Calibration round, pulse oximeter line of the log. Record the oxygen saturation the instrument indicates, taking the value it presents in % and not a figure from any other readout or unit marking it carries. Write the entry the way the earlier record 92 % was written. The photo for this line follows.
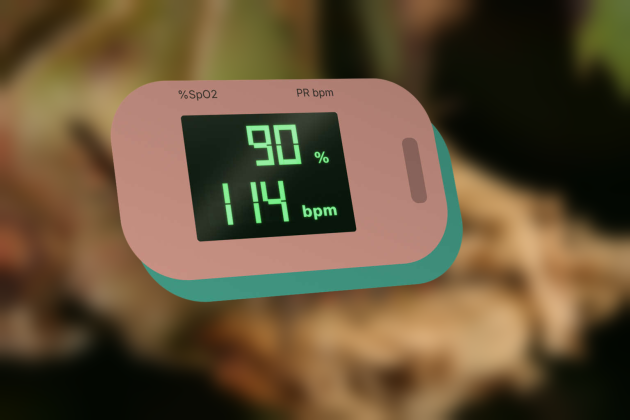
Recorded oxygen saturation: 90 %
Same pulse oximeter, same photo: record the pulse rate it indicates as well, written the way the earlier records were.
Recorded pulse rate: 114 bpm
